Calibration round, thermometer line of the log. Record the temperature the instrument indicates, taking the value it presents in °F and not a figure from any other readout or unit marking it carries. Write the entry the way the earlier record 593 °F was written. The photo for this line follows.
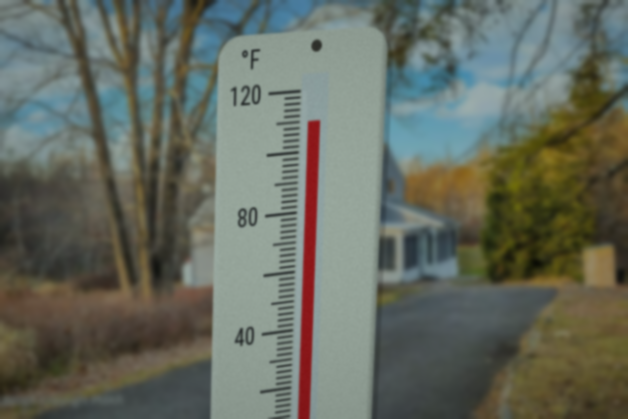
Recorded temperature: 110 °F
